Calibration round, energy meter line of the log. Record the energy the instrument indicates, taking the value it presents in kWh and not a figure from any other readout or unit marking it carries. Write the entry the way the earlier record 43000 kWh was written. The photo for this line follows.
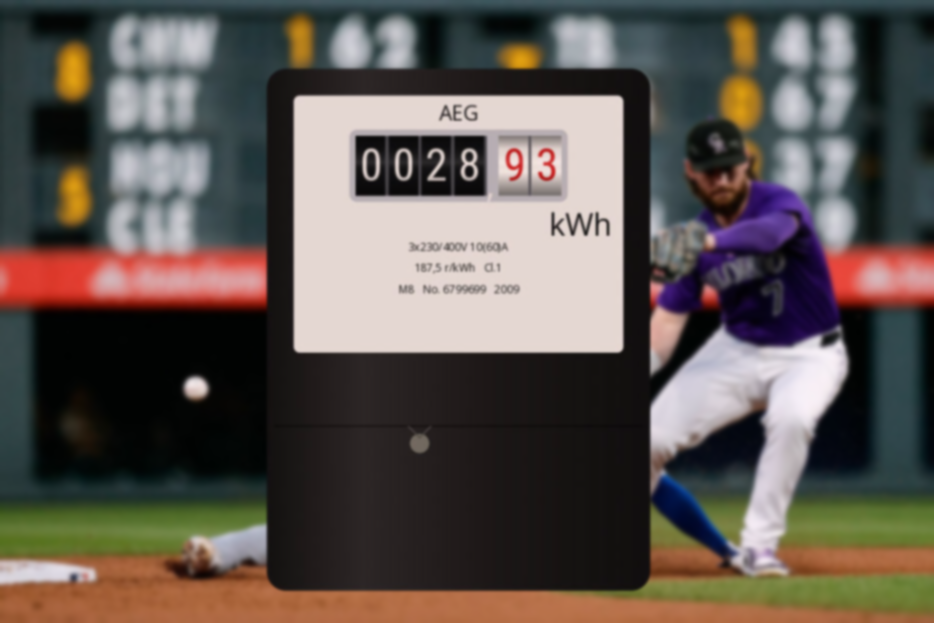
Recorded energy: 28.93 kWh
